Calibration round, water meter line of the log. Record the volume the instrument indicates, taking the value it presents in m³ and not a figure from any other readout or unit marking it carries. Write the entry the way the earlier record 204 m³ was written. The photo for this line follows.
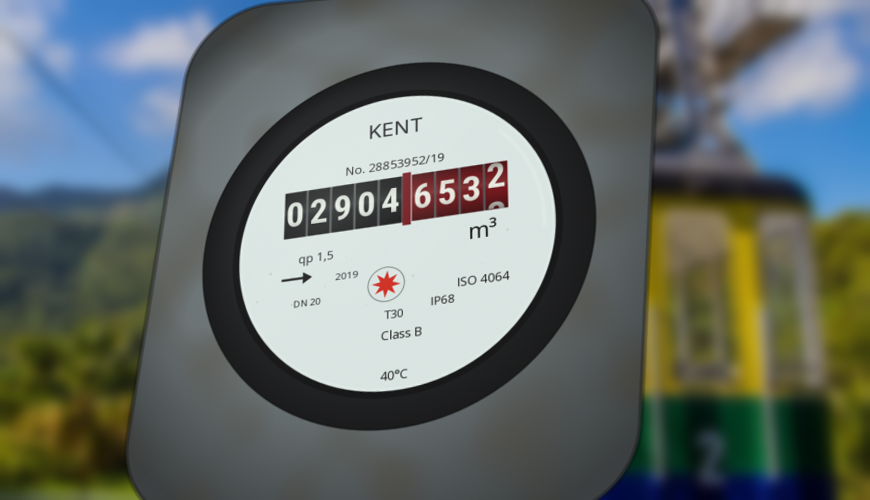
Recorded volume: 2904.6532 m³
